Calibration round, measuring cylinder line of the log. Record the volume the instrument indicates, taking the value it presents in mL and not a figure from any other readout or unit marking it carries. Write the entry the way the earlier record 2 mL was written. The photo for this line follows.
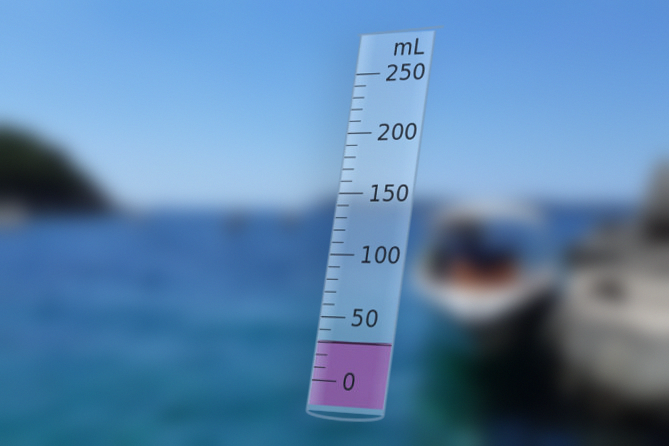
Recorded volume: 30 mL
